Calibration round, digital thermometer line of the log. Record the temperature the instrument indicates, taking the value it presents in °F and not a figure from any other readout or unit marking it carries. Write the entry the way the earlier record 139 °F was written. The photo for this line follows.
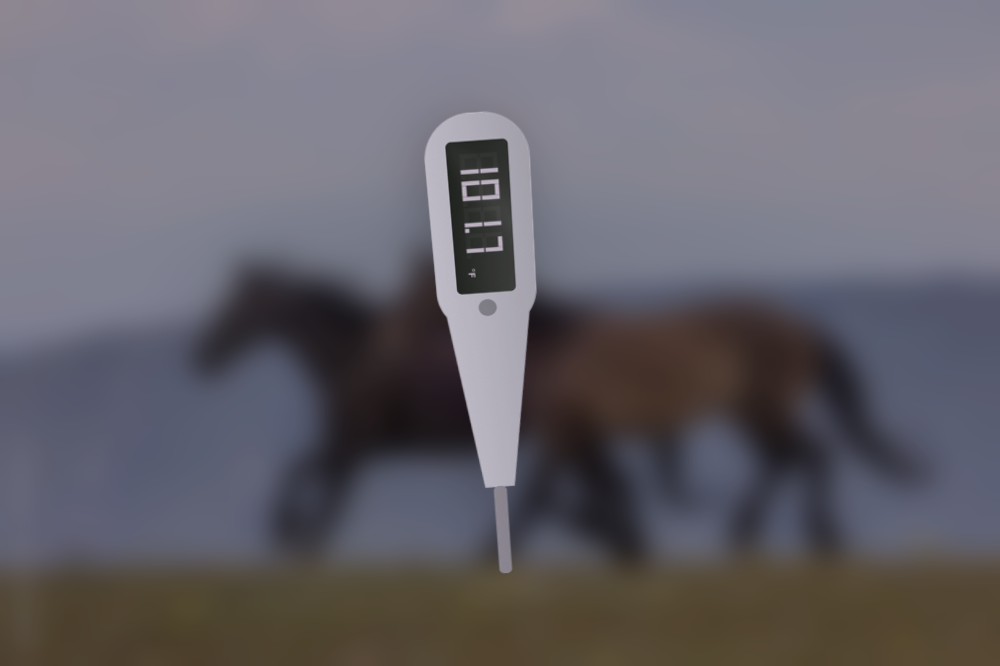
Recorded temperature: 101.7 °F
